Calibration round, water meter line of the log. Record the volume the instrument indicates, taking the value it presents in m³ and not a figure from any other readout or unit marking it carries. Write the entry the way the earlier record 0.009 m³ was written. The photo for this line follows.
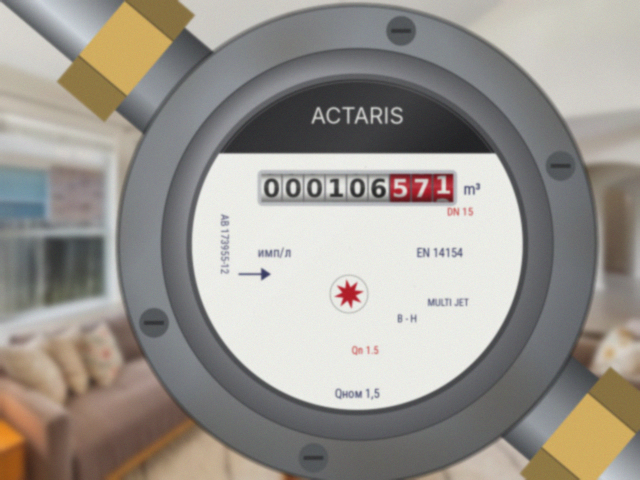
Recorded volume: 106.571 m³
